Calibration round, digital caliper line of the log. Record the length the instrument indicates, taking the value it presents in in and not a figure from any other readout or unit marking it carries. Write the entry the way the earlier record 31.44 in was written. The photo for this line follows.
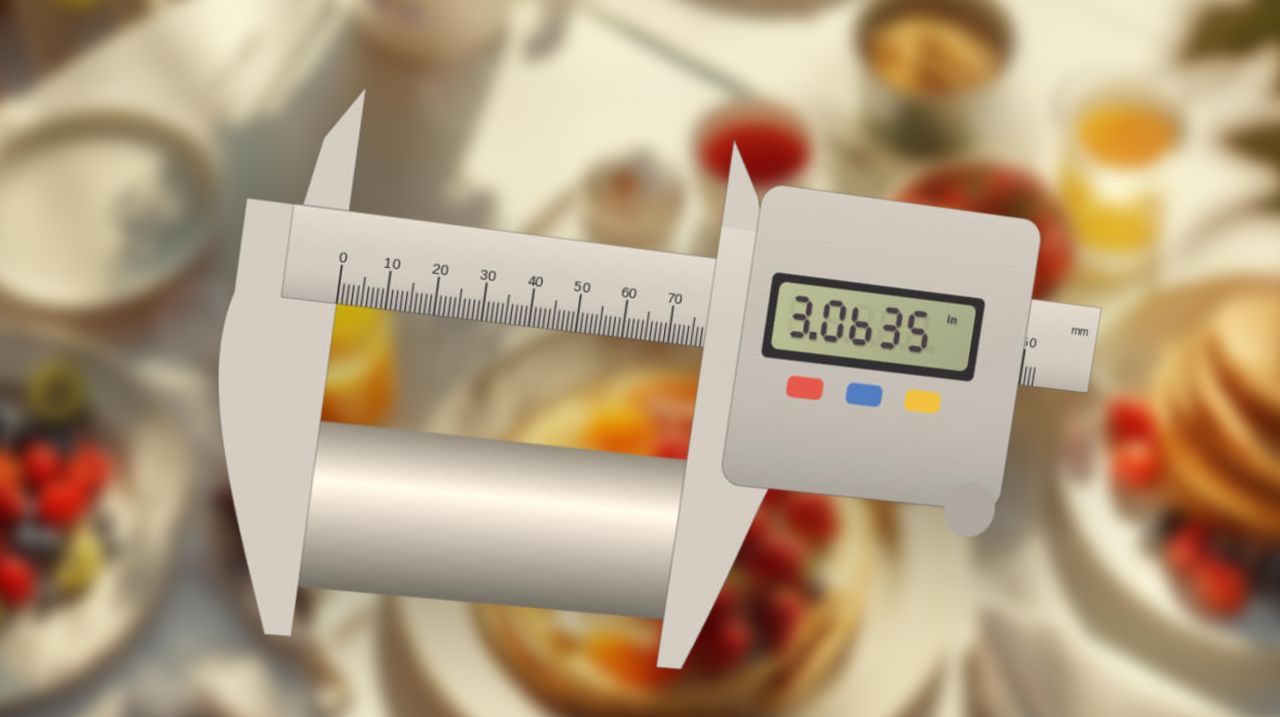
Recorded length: 3.0635 in
